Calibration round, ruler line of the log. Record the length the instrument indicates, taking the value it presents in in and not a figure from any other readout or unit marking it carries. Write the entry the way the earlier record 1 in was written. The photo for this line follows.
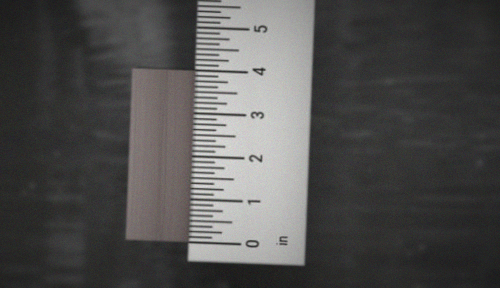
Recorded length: 4 in
